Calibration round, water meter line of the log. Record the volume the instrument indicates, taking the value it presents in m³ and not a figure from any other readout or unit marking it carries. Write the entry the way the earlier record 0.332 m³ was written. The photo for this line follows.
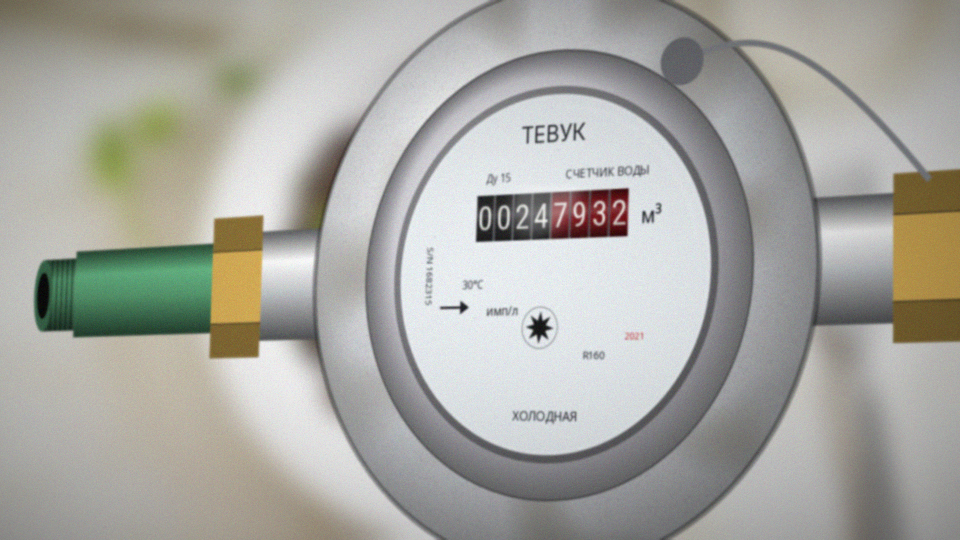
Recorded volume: 24.7932 m³
